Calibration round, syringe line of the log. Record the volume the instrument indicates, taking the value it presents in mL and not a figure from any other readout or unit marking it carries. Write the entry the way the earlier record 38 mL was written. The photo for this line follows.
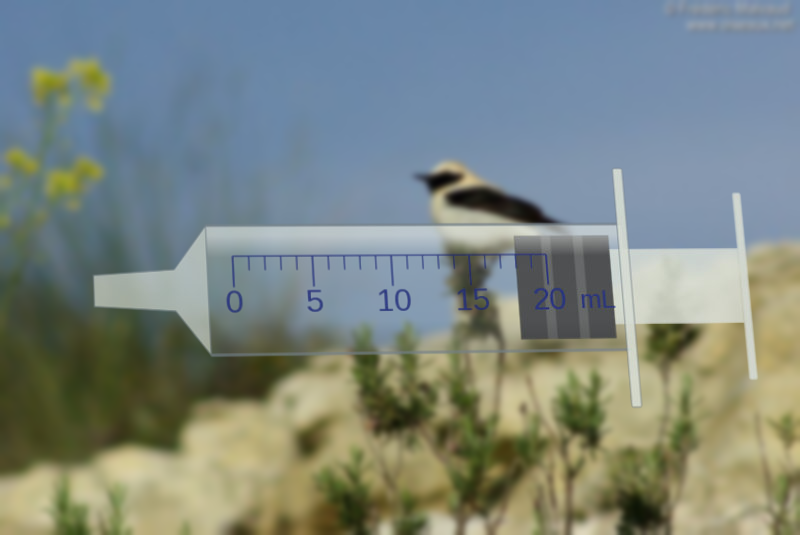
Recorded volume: 18 mL
